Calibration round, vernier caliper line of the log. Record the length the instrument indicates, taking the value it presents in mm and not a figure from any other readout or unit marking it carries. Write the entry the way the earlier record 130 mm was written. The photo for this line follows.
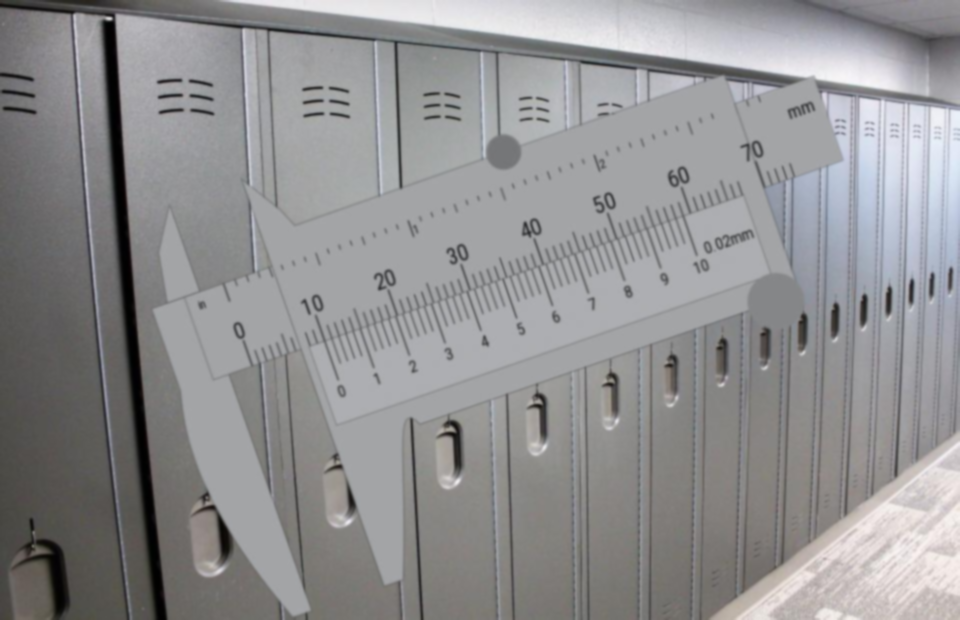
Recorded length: 10.0 mm
